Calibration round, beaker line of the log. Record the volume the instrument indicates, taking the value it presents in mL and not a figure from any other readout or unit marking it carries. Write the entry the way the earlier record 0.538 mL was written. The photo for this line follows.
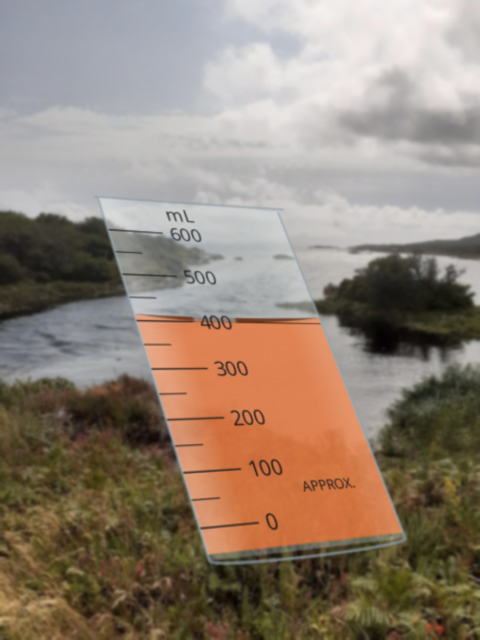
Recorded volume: 400 mL
